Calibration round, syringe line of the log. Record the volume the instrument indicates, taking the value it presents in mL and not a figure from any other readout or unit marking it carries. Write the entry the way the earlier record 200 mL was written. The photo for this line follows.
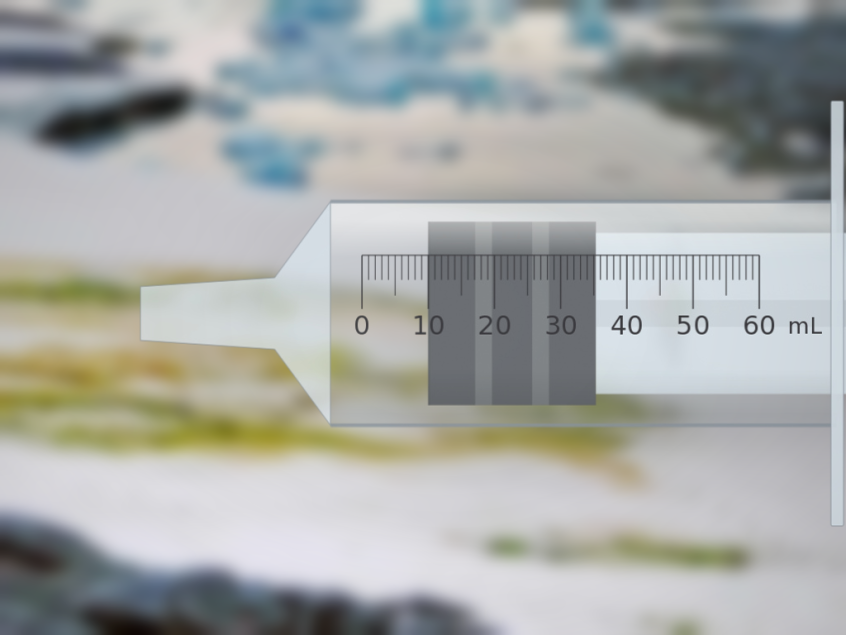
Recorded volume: 10 mL
